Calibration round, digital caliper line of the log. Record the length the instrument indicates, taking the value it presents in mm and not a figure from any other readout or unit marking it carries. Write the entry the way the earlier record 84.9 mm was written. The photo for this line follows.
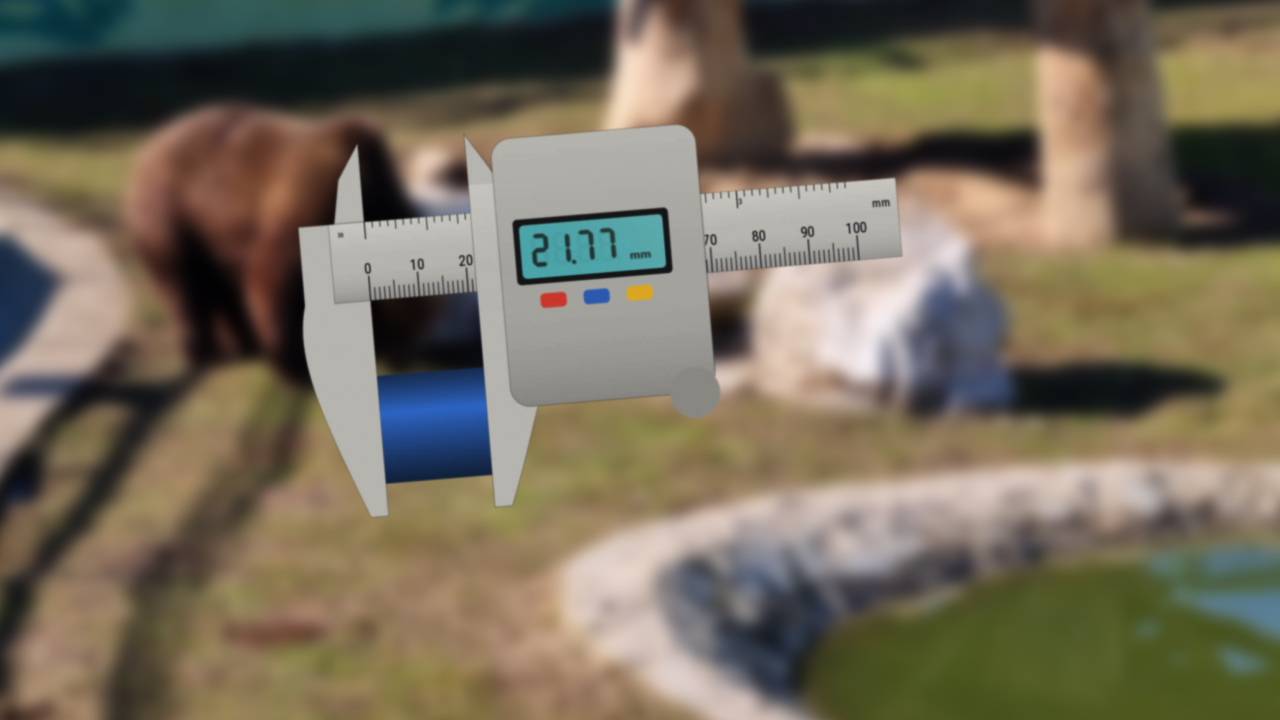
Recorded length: 21.77 mm
